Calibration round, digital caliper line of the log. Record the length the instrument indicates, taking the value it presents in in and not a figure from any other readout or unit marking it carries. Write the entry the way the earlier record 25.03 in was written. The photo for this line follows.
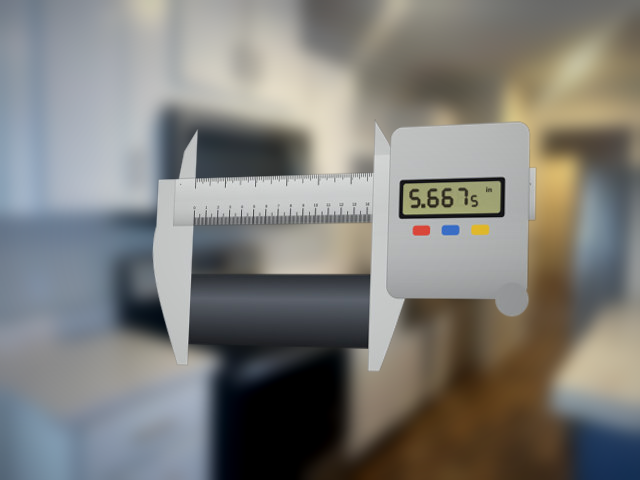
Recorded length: 5.6675 in
